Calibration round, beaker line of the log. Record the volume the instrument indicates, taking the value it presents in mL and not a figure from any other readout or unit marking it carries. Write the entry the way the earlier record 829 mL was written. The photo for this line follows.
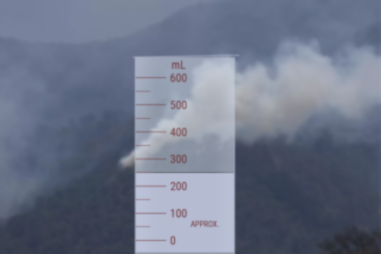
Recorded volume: 250 mL
